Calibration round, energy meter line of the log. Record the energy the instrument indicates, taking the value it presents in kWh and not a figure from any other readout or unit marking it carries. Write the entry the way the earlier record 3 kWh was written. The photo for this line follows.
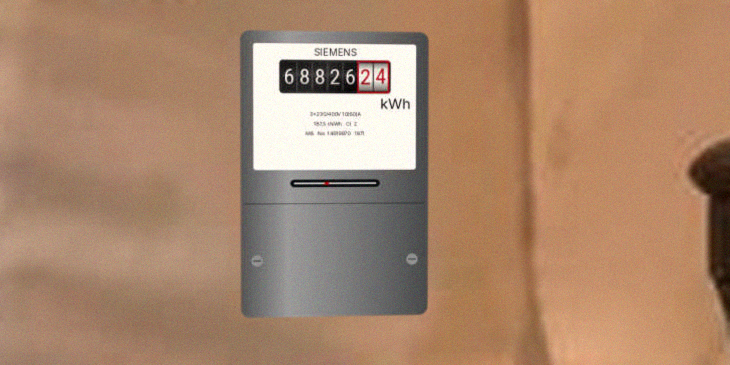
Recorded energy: 68826.24 kWh
